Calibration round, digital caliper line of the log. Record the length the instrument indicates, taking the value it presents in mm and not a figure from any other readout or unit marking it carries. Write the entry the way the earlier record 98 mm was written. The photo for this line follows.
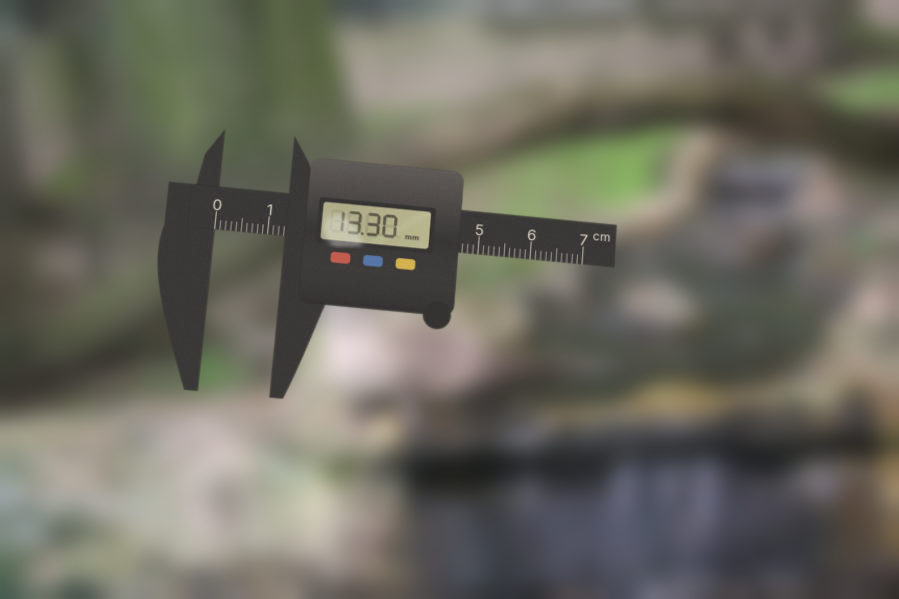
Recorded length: 13.30 mm
